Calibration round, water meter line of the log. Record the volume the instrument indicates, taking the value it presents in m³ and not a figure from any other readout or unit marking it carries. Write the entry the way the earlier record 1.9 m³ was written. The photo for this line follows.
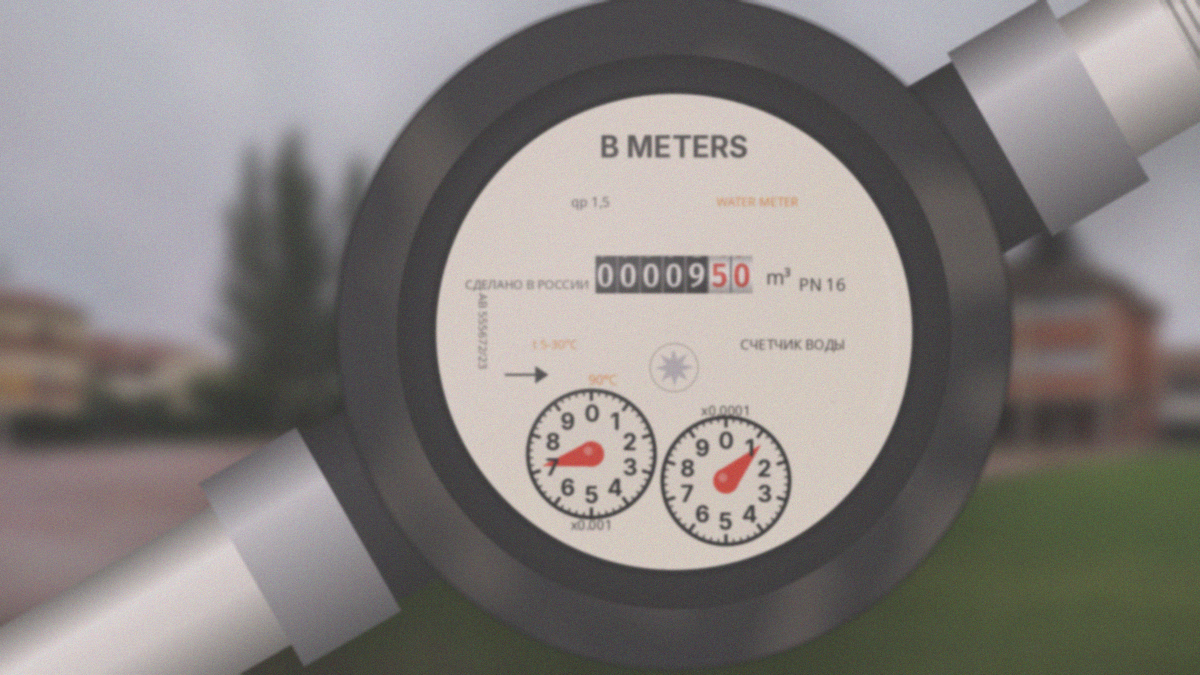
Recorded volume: 9.5071 m³
